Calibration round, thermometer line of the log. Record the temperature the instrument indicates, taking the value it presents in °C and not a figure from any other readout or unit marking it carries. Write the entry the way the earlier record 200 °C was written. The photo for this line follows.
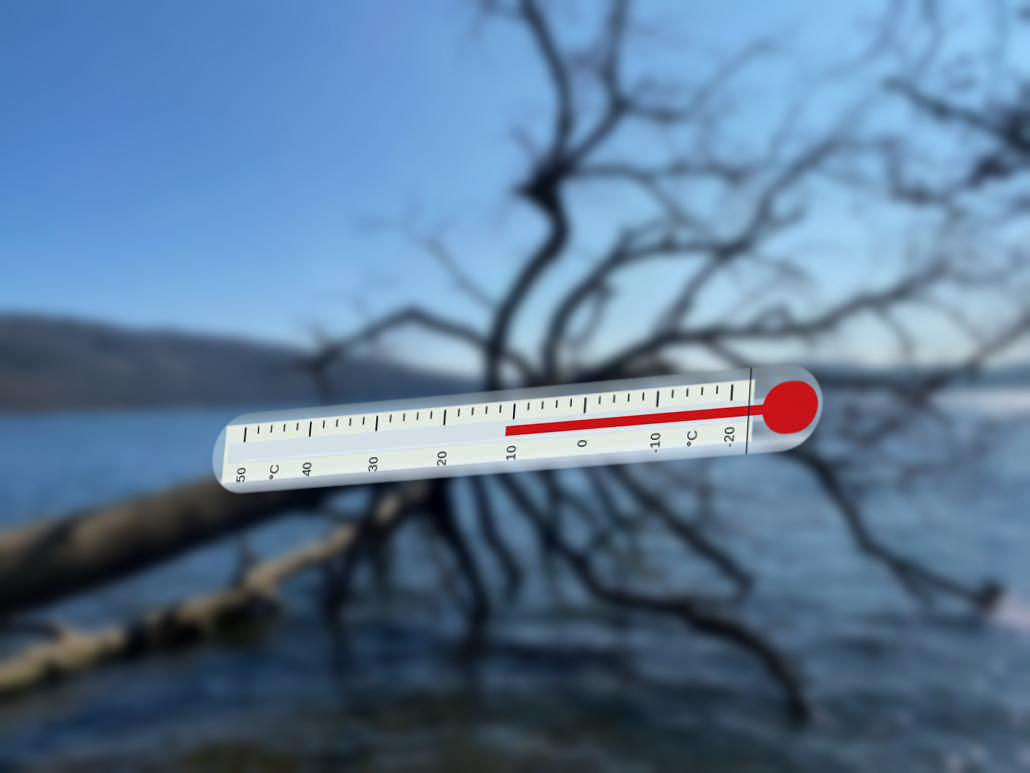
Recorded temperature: 11 °C
